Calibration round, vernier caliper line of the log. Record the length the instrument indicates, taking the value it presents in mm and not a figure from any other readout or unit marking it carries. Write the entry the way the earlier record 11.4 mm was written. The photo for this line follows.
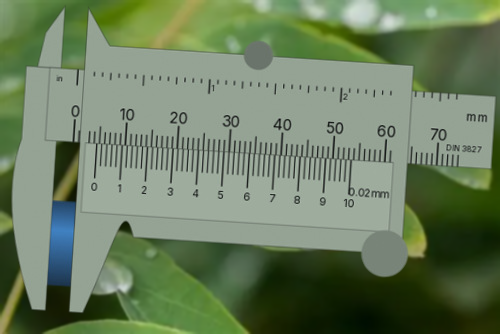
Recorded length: 4.5 mm
